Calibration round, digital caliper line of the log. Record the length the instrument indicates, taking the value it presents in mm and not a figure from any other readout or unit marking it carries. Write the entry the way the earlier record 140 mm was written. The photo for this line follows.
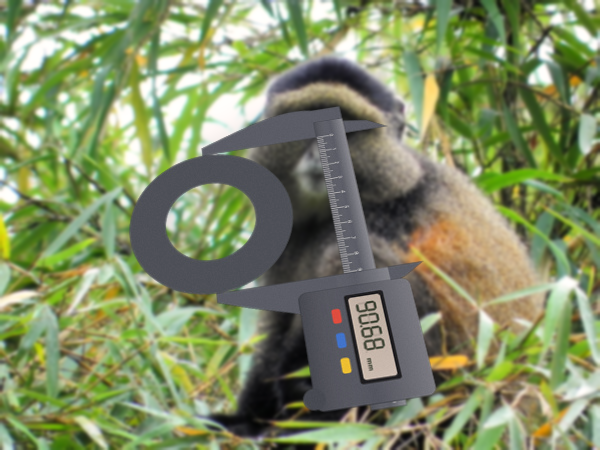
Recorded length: 90.68 mm
